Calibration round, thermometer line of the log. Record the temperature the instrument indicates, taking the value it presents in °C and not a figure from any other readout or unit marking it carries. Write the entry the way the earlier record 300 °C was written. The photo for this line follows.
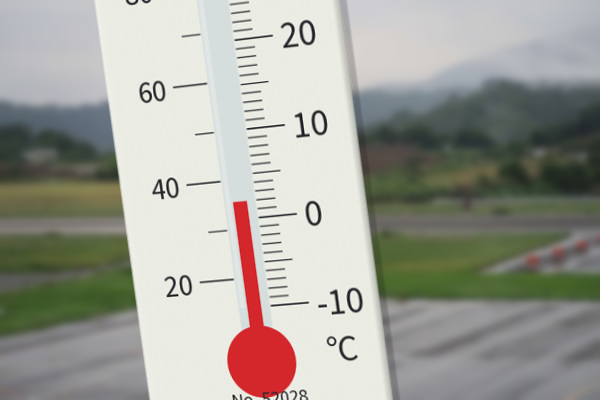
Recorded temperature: 2 °C
